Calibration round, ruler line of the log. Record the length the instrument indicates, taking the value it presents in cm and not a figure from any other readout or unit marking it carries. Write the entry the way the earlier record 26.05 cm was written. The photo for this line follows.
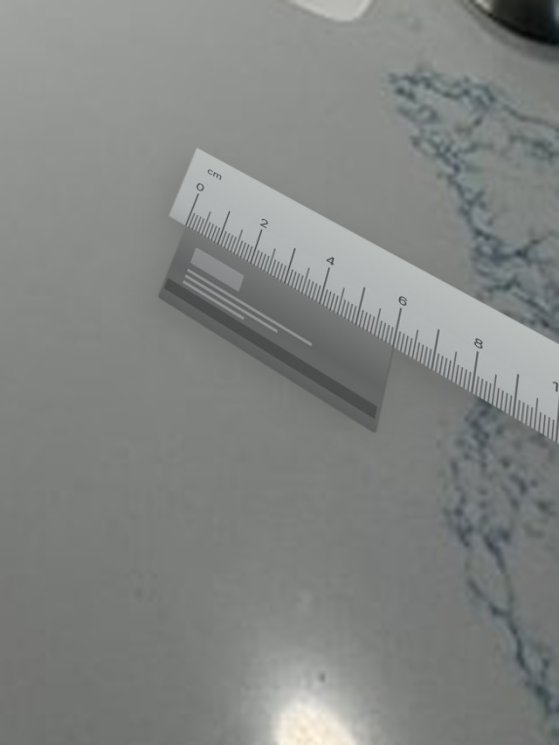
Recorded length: 6 cm
